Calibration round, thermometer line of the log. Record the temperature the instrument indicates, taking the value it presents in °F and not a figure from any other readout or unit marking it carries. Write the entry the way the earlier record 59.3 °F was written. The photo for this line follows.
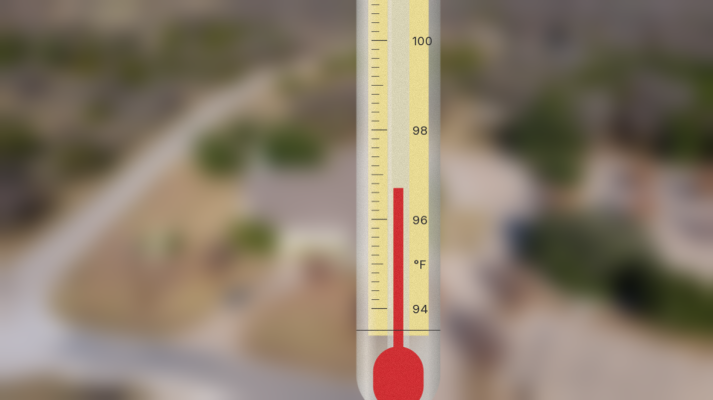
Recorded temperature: 96.7 °F
